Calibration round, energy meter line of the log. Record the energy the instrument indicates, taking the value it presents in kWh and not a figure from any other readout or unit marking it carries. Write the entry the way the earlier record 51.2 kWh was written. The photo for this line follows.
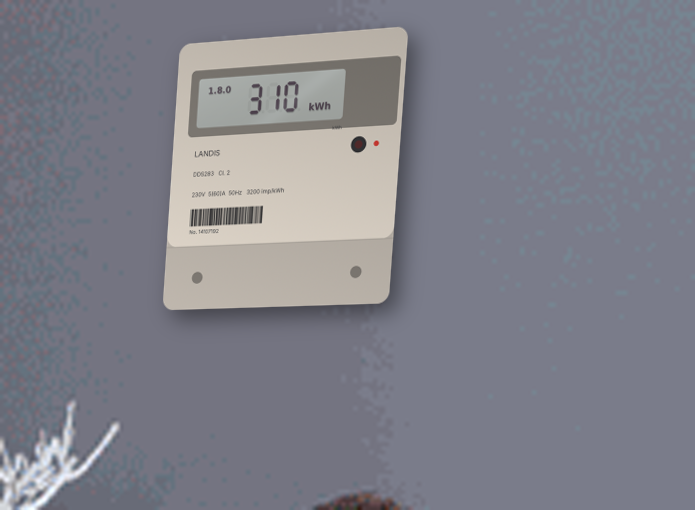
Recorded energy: 310 kWh
